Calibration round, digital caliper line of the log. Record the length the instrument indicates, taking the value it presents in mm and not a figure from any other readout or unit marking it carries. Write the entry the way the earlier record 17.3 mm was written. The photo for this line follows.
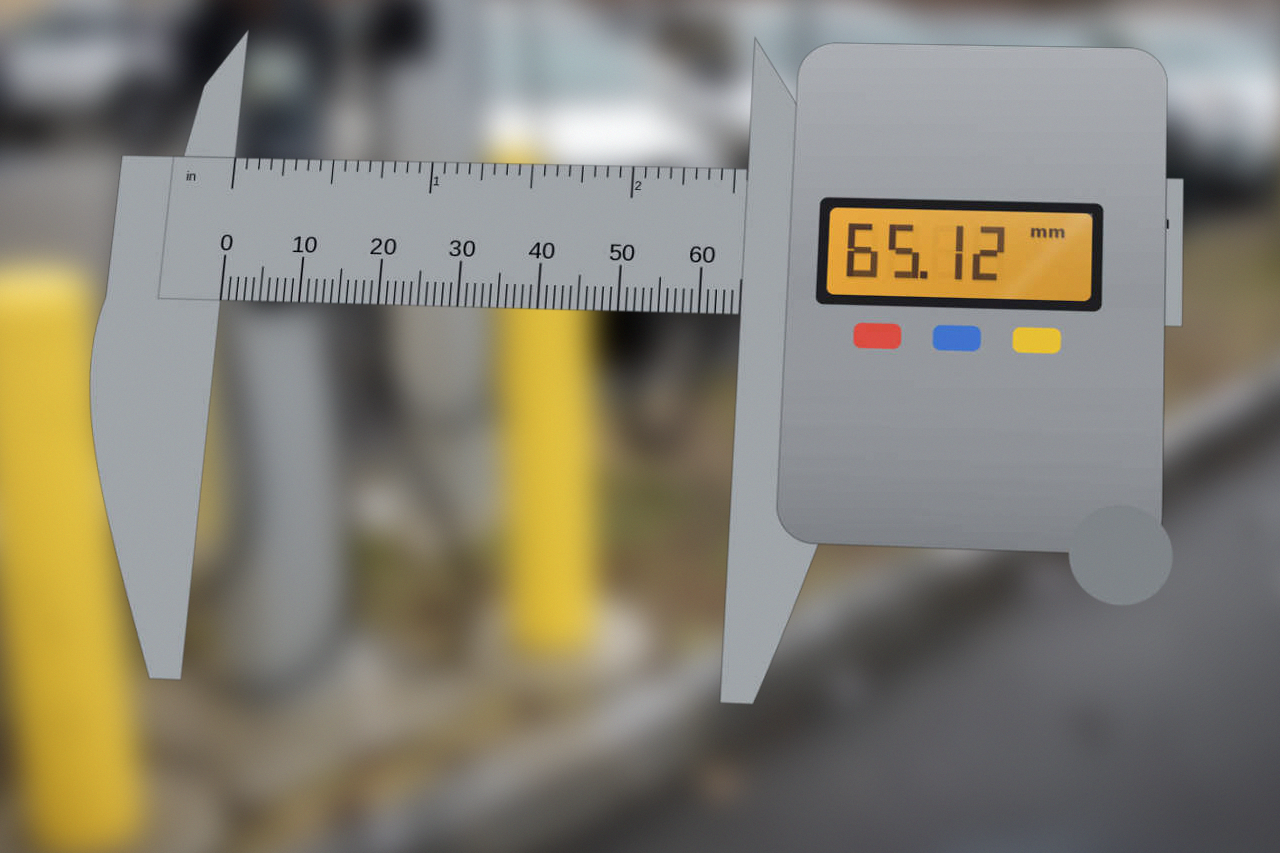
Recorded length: 65.12 mm
